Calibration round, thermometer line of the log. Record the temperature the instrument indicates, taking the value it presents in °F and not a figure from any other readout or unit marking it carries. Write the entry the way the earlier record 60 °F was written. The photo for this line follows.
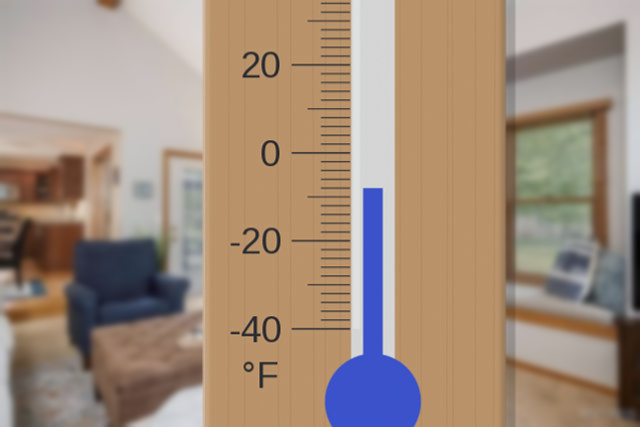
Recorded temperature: -8 °F
